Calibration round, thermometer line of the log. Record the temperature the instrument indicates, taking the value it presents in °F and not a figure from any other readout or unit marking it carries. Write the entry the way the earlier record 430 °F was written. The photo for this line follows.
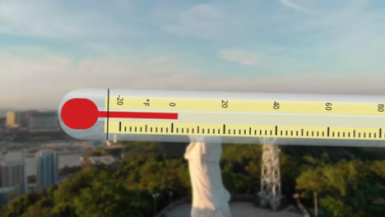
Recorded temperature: 2 °F
